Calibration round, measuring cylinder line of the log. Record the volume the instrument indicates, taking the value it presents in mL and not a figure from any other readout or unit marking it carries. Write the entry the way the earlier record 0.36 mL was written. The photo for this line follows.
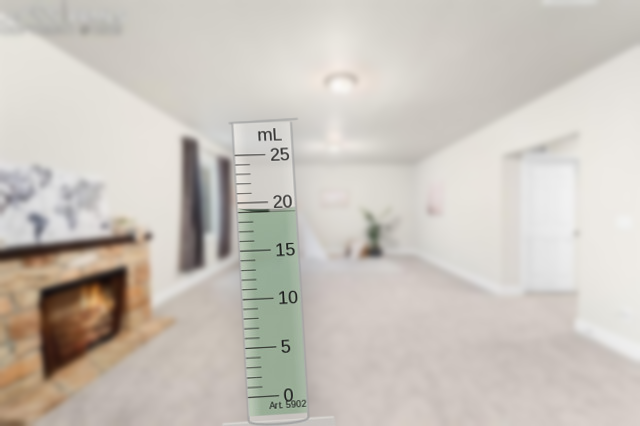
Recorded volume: 19 mL
